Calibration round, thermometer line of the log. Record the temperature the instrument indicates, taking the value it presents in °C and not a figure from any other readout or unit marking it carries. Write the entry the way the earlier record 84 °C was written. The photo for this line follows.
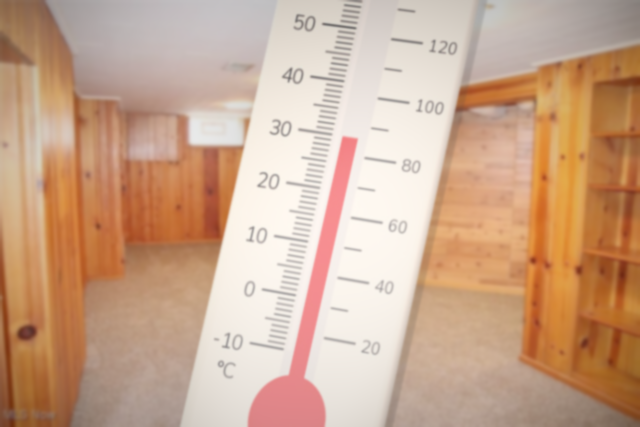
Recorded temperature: 30 °C
